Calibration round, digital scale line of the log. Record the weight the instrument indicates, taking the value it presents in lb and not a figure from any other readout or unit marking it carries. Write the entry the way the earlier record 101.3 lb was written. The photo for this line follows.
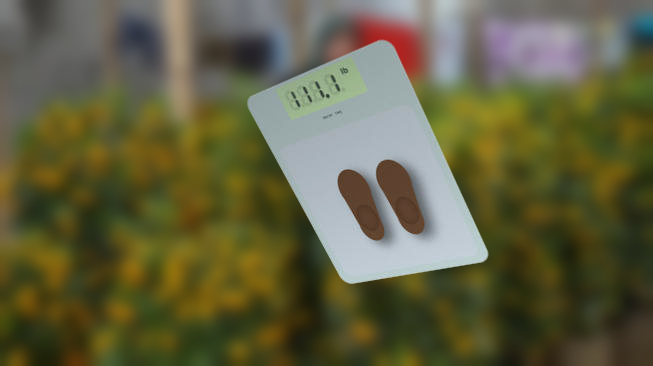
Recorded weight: 111.1 lb
